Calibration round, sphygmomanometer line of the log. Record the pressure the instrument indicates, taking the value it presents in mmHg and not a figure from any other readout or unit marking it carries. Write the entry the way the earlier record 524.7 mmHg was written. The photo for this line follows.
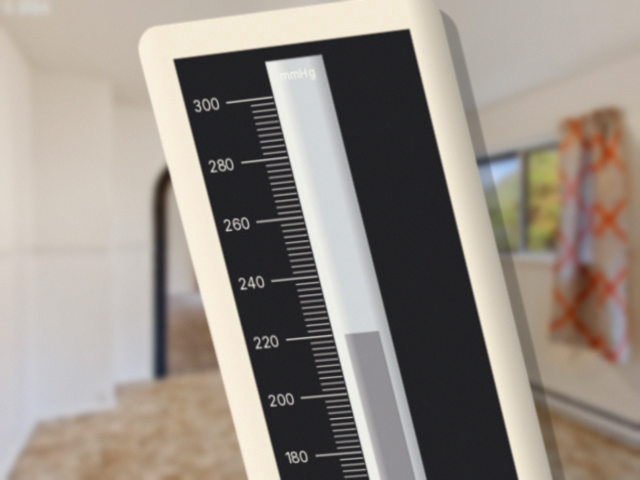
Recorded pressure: 220 mmHg
